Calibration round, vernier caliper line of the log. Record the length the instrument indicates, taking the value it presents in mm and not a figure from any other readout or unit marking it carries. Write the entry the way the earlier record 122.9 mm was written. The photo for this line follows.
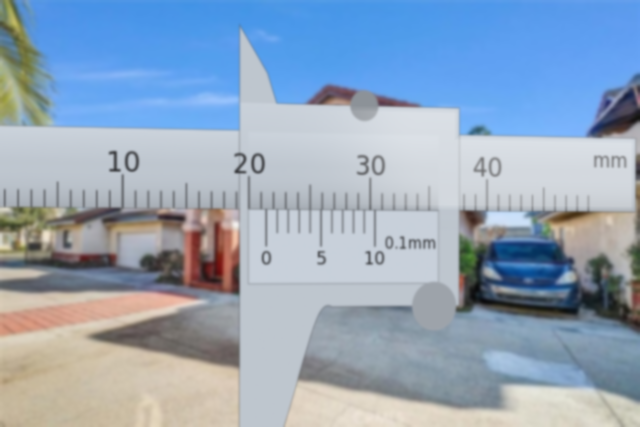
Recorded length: 21.4 mm
